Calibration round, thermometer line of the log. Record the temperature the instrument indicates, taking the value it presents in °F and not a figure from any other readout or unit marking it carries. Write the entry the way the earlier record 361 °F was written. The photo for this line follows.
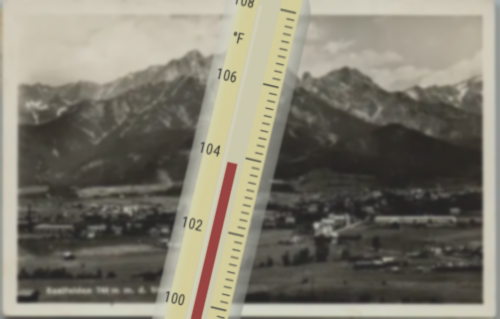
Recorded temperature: 103.8 °F
